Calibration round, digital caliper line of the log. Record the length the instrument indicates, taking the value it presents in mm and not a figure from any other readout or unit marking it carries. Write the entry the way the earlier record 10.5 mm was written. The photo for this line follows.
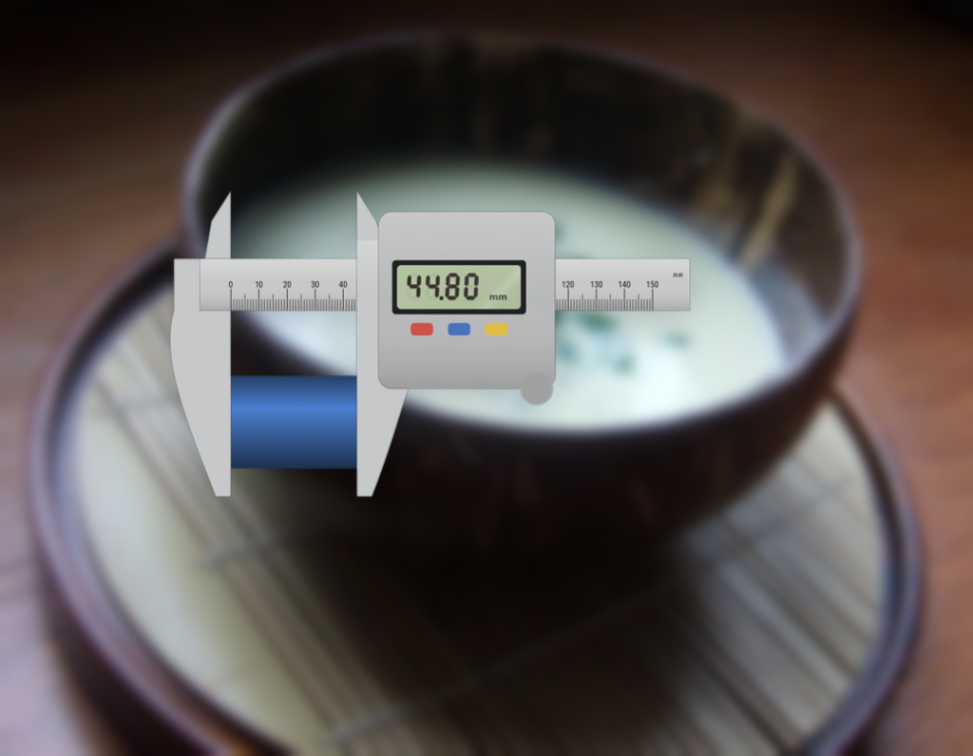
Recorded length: 44.80 mm
